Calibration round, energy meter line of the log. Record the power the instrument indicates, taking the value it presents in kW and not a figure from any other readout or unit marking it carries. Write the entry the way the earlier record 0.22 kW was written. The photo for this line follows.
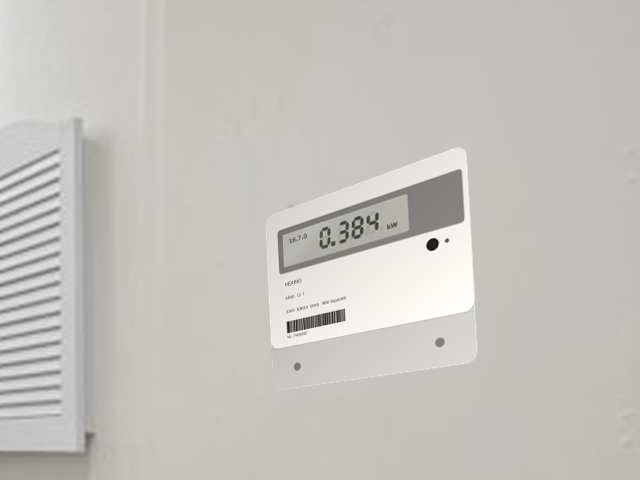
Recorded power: 0.384 kW
